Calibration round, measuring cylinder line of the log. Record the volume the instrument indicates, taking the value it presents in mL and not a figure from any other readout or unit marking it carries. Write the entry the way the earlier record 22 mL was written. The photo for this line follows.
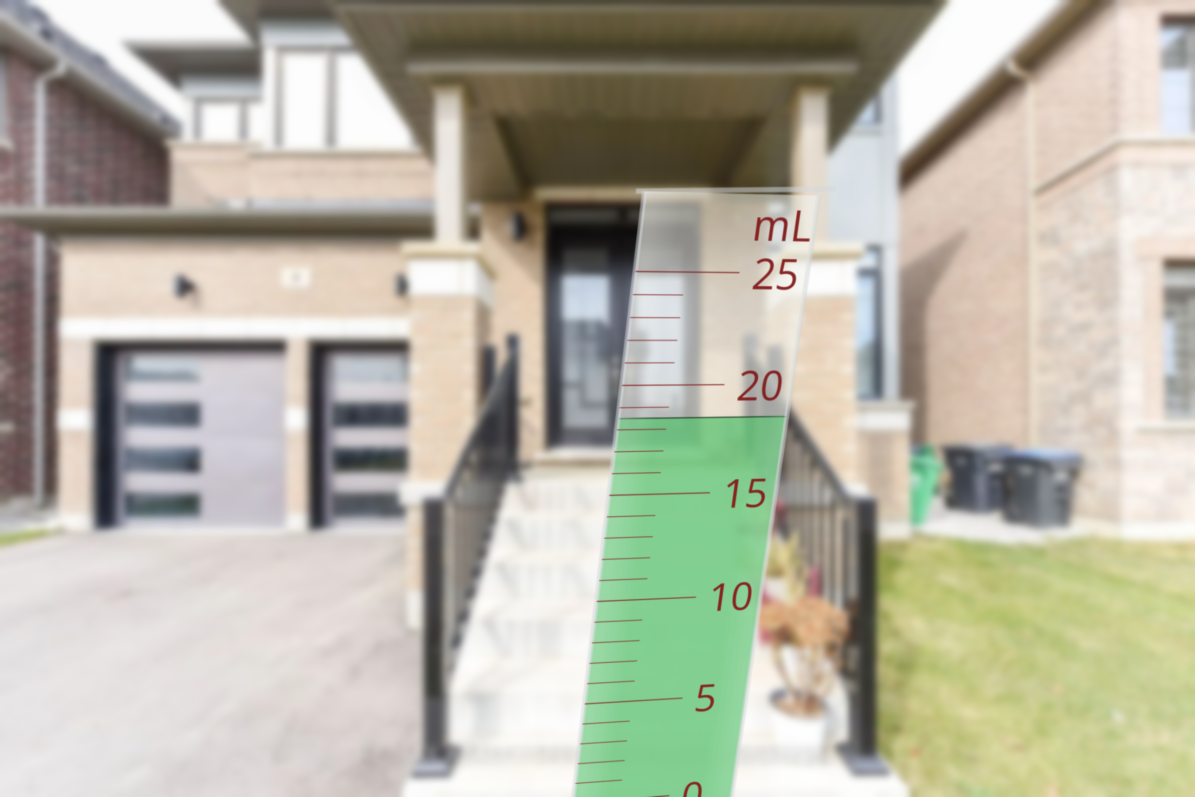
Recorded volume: 18.5 mL
